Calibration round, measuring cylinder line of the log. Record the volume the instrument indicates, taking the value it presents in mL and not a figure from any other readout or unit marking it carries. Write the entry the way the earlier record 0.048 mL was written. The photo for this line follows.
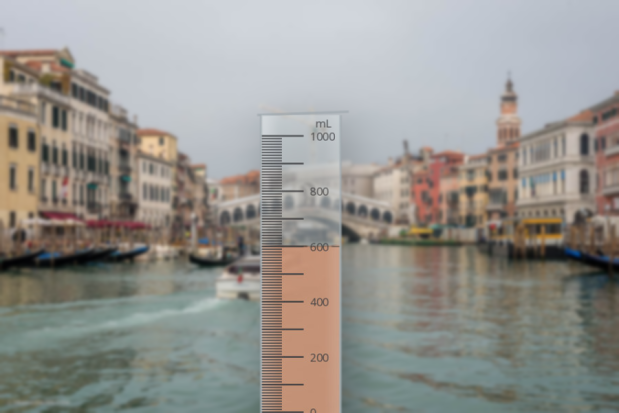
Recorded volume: 600 mL
